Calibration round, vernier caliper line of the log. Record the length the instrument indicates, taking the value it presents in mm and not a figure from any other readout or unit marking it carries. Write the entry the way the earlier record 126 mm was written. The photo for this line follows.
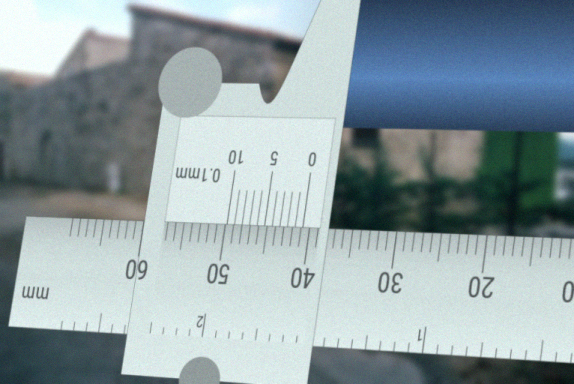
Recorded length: 40.8 mm
